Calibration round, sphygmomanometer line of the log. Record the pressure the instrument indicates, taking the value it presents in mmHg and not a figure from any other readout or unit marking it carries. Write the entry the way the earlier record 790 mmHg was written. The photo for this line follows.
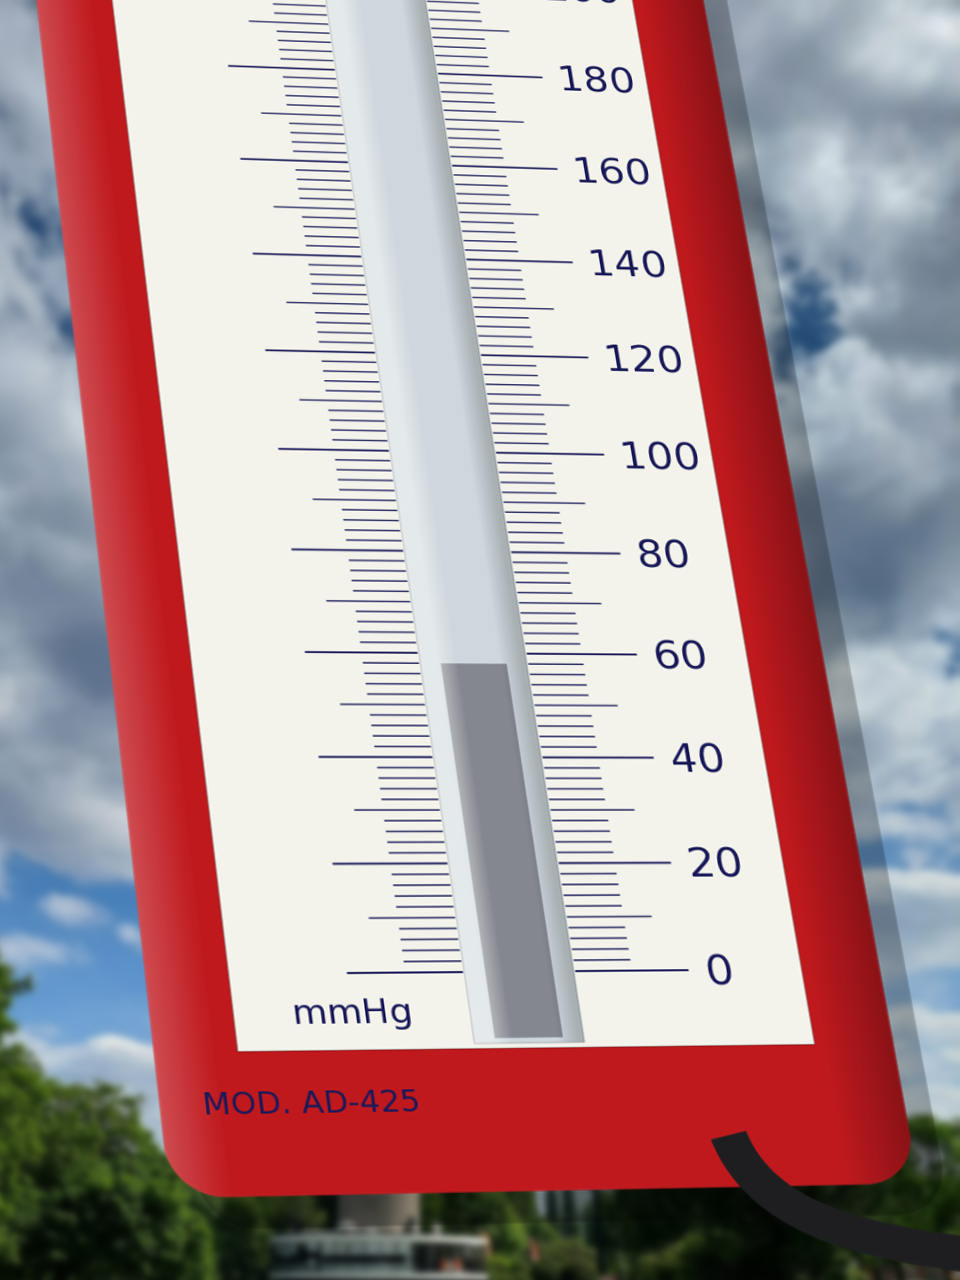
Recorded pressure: 58 mmHg
